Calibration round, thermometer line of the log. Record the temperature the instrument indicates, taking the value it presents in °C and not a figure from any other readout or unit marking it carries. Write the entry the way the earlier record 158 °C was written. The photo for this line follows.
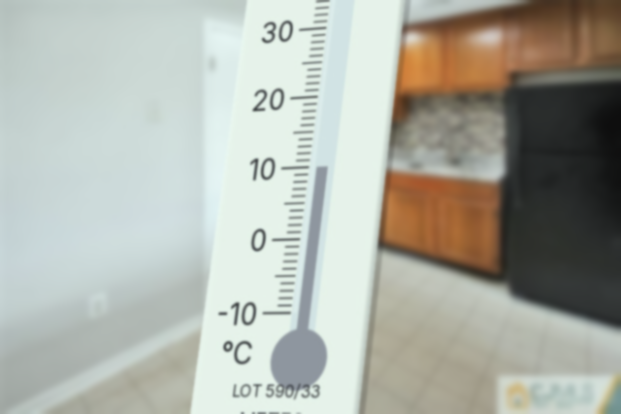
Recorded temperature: 10 °C
